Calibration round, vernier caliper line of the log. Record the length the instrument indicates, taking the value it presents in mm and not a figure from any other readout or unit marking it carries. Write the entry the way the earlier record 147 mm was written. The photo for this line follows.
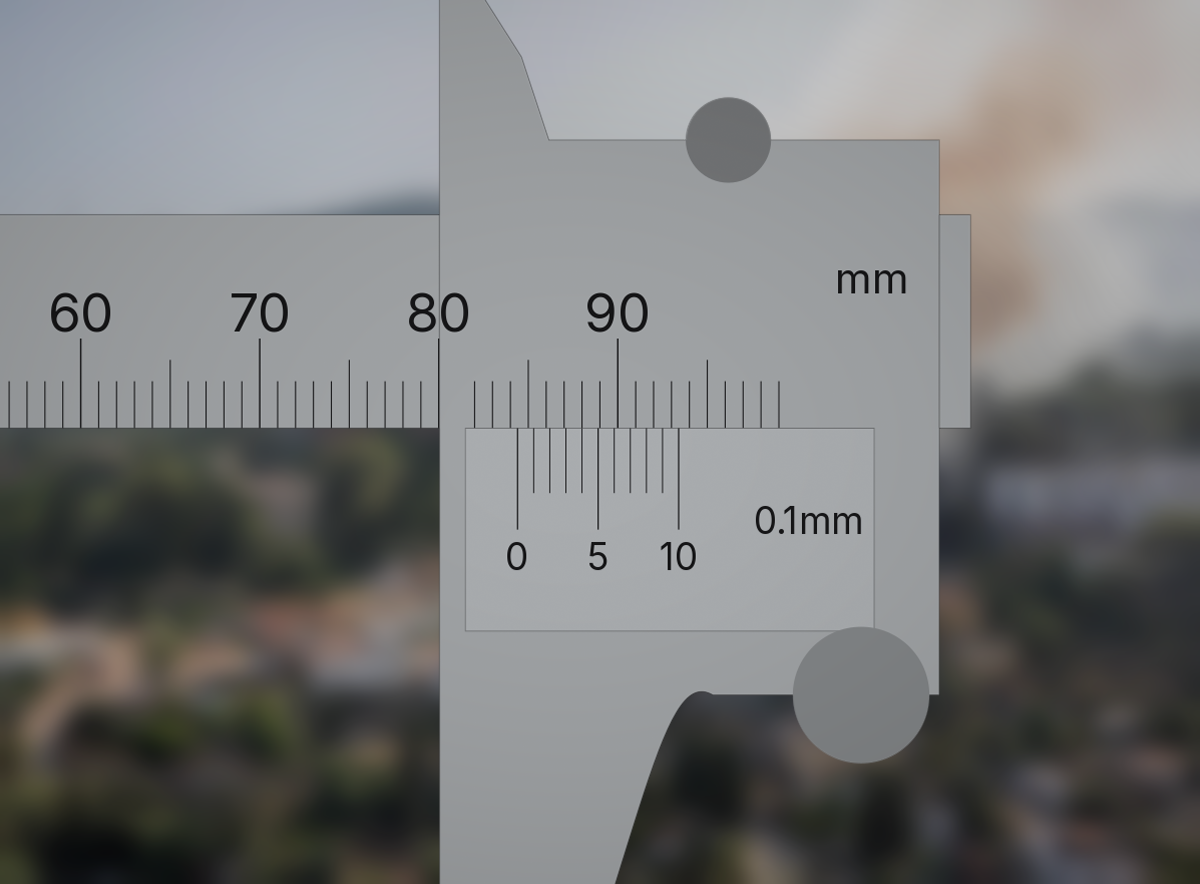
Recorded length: 84.4 mm
